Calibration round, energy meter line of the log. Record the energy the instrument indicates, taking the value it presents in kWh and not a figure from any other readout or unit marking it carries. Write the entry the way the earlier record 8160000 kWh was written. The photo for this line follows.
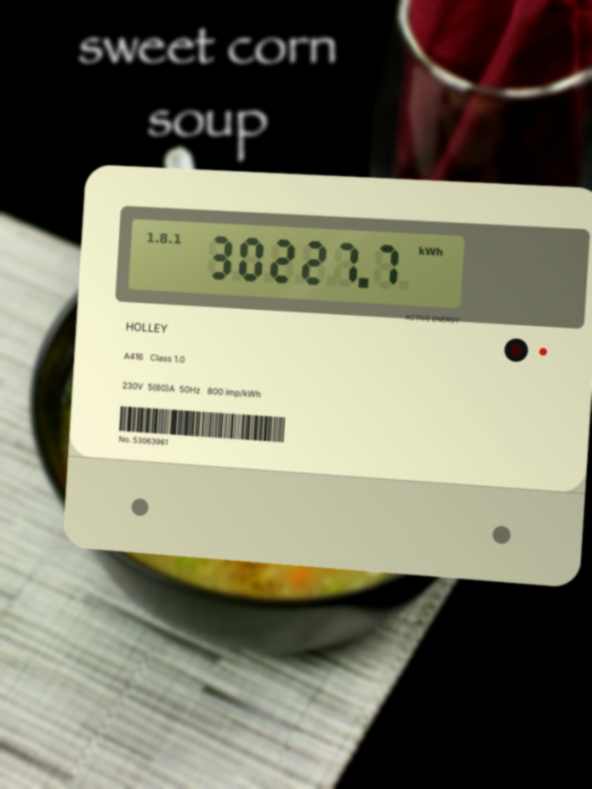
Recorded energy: 30227.7 kWh
